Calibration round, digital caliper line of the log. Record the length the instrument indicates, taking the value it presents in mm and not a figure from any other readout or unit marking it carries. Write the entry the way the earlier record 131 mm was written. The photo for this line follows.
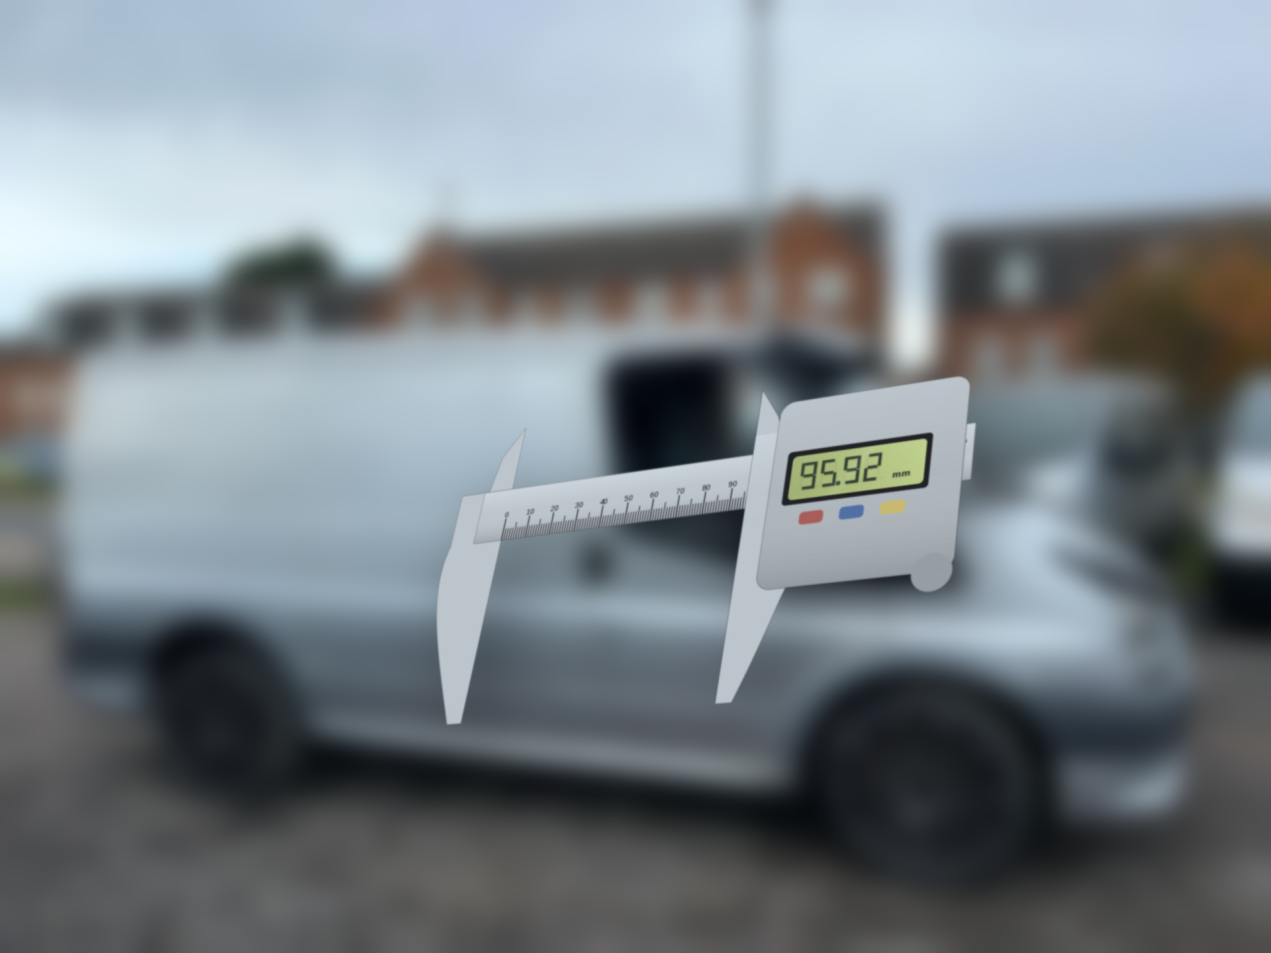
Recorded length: 95.92 mm
